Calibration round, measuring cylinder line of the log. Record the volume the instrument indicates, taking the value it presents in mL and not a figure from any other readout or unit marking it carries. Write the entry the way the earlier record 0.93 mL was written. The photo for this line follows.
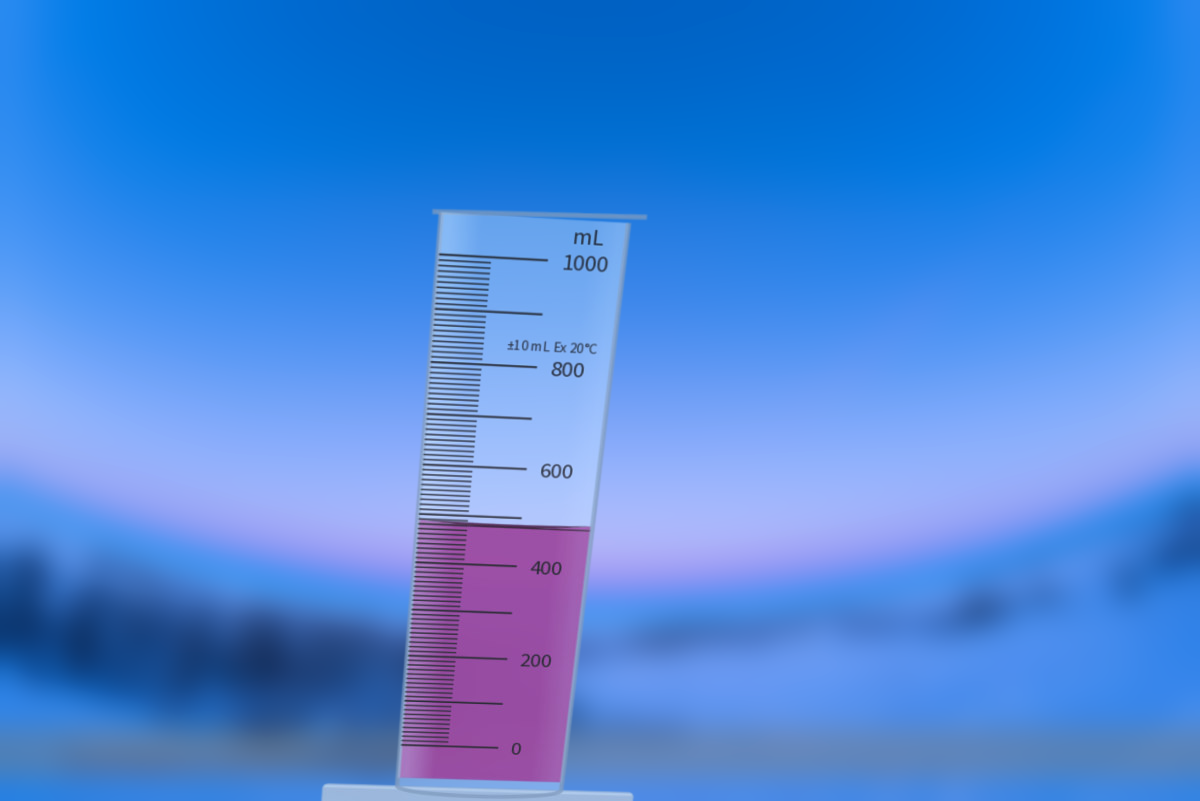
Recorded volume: 480 mL
